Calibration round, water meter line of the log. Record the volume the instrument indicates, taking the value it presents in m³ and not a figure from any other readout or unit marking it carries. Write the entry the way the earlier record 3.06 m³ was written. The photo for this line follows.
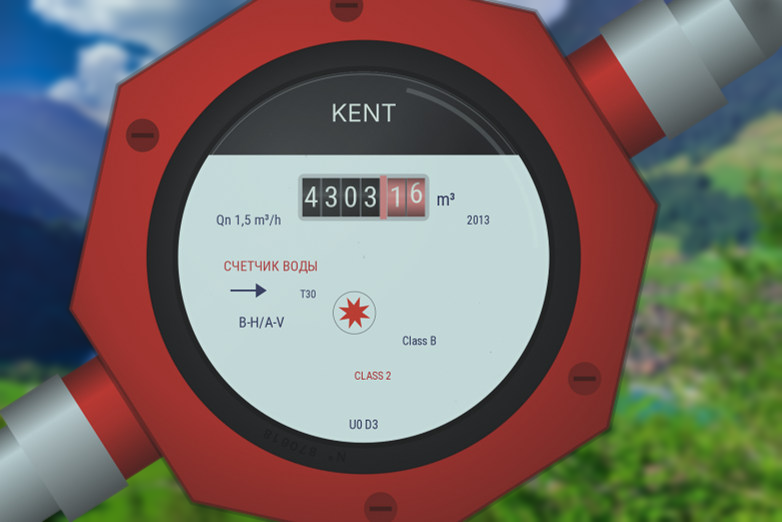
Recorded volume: 4303.16 m³
